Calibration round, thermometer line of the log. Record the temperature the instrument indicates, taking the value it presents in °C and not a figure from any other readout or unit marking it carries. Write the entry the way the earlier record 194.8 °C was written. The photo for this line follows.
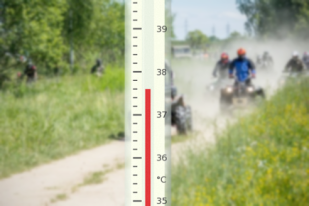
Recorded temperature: 37.6 °C
